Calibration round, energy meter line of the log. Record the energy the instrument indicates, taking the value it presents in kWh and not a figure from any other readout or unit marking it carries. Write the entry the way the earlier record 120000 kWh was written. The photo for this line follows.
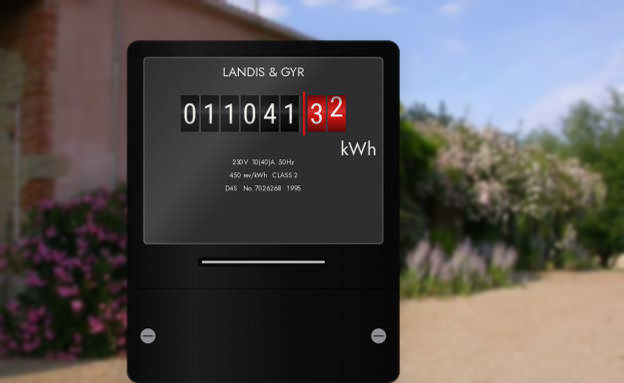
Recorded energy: 11041.32 kWh
